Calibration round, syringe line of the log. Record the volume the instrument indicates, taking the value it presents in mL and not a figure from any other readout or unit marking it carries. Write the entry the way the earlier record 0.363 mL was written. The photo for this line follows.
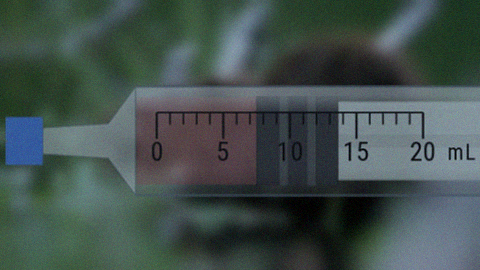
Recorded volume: 7.5 mL
